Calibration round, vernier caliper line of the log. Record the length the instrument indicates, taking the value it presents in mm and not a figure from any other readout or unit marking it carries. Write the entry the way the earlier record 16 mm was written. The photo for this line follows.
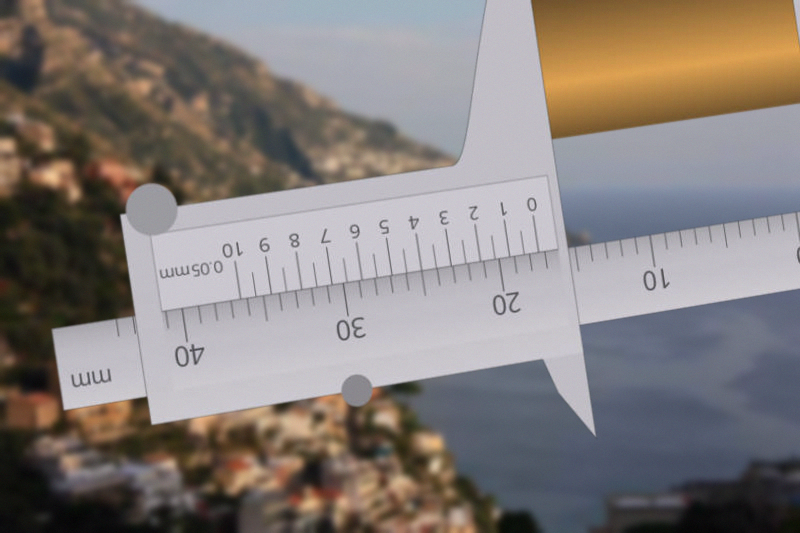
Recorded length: 17.4 mm
